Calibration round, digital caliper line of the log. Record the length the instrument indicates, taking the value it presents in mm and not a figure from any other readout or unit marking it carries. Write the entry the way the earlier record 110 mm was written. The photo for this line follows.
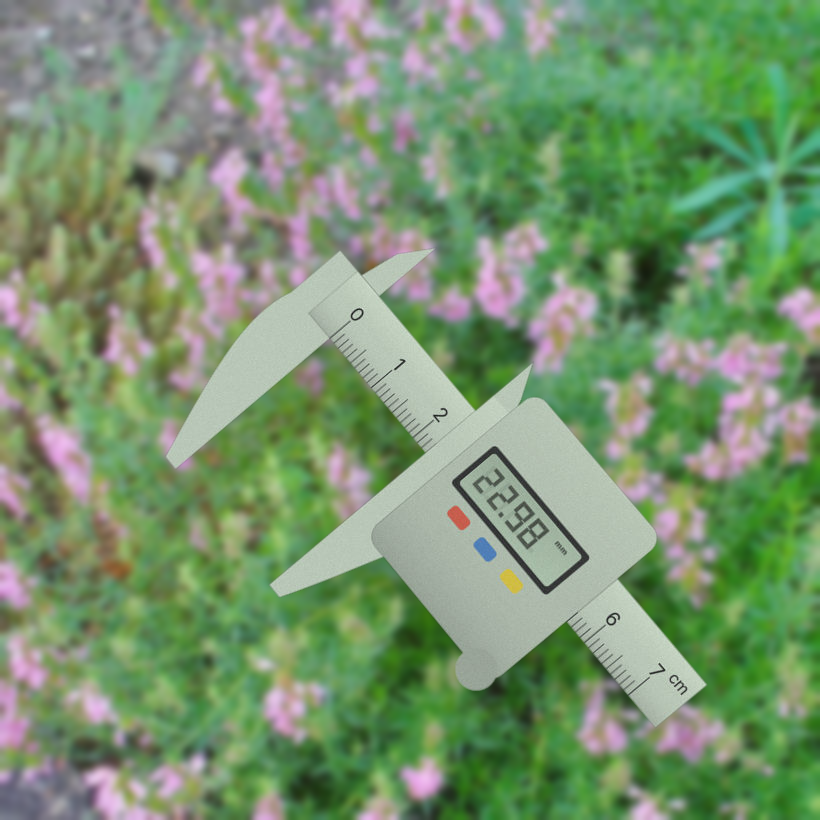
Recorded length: 22.98 mm
